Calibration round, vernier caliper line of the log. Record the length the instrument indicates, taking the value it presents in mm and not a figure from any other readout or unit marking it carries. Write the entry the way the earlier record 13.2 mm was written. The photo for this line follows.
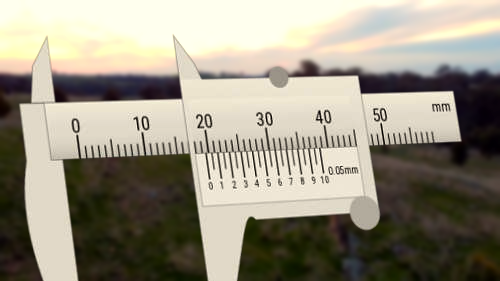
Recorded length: 19.6 mm
